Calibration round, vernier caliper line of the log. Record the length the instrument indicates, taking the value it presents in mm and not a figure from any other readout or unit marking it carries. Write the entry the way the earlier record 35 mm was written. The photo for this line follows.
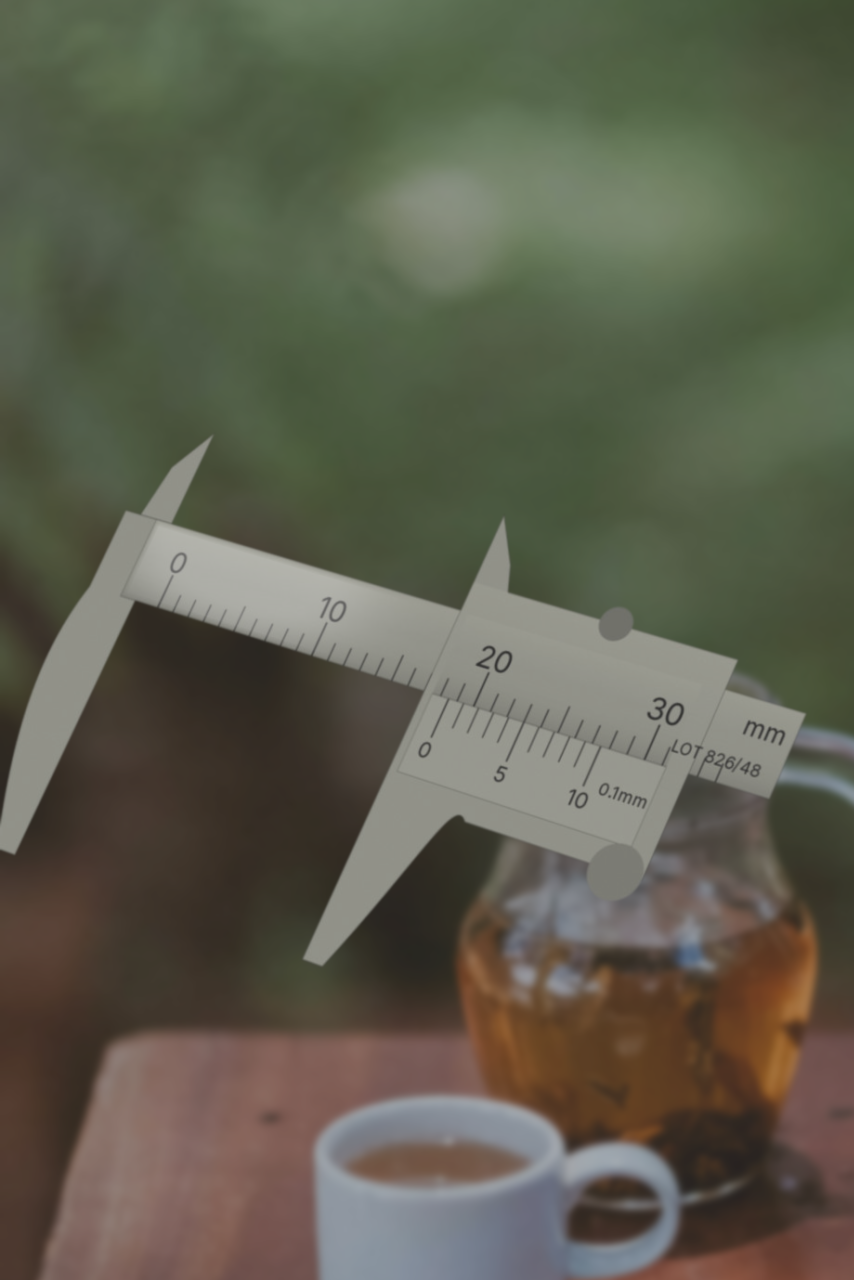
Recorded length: 18.5 mm
